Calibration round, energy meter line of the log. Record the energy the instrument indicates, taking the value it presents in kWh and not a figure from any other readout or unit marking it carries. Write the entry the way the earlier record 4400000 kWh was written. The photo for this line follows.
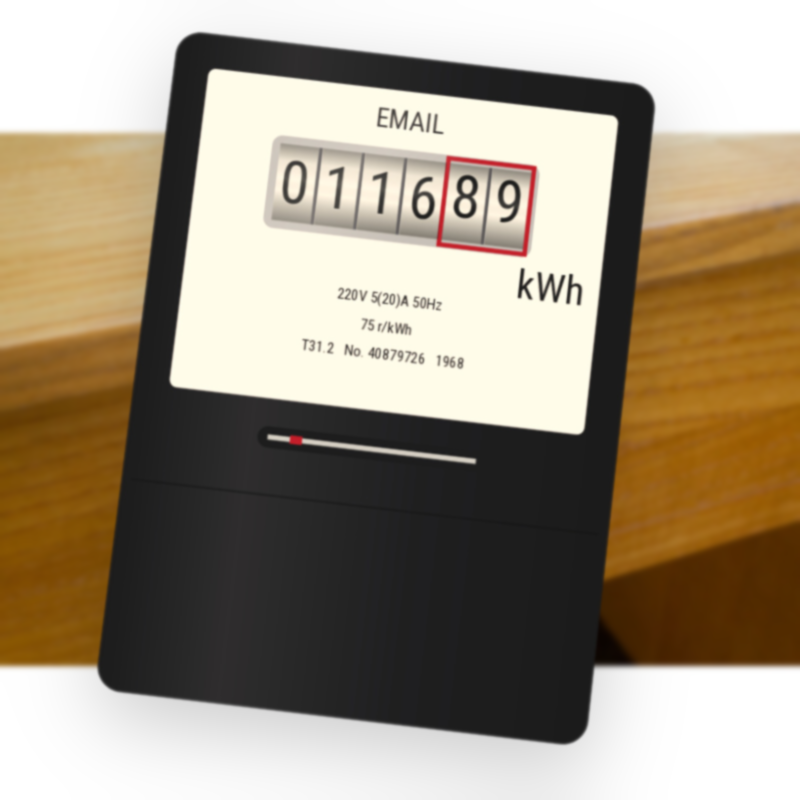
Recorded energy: 116.89 kWh
